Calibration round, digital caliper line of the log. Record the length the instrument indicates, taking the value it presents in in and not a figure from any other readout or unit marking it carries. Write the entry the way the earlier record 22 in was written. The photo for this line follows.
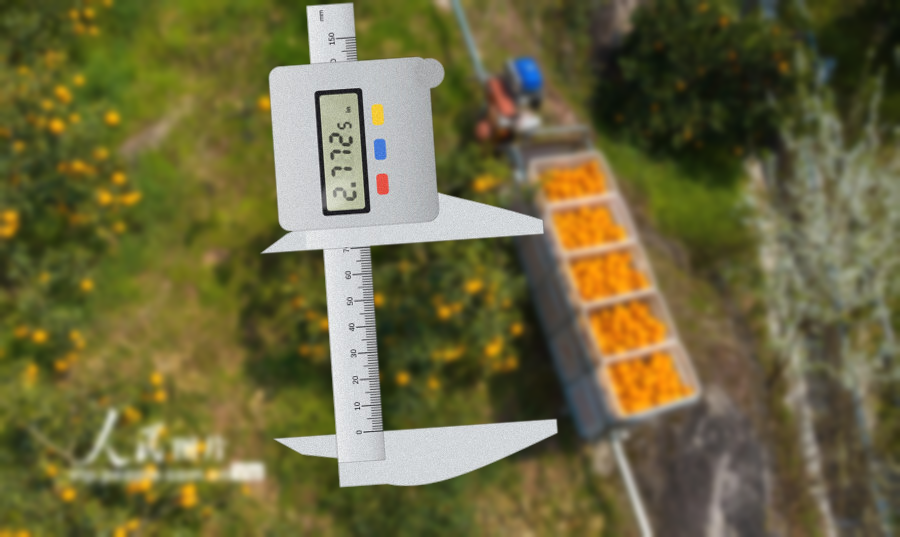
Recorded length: 2.7725 in
